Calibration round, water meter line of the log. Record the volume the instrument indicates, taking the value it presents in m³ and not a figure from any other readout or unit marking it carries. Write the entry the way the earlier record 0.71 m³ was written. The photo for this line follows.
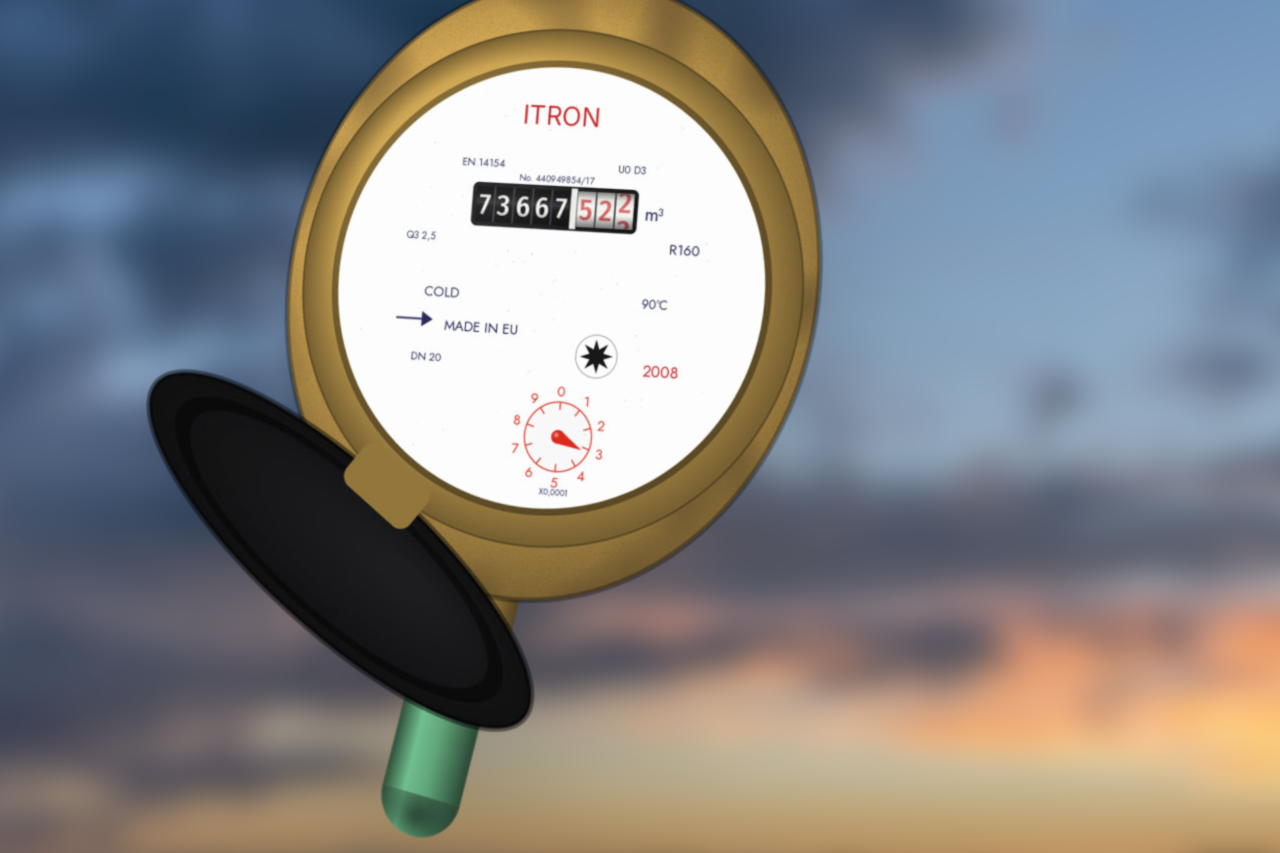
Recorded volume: 73667.5223 m³
